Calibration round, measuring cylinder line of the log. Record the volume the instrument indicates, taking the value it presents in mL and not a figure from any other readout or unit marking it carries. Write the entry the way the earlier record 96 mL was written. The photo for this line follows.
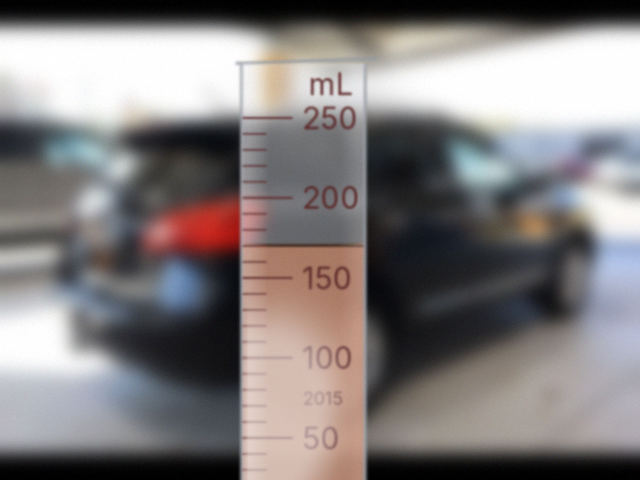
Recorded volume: 170 mL
